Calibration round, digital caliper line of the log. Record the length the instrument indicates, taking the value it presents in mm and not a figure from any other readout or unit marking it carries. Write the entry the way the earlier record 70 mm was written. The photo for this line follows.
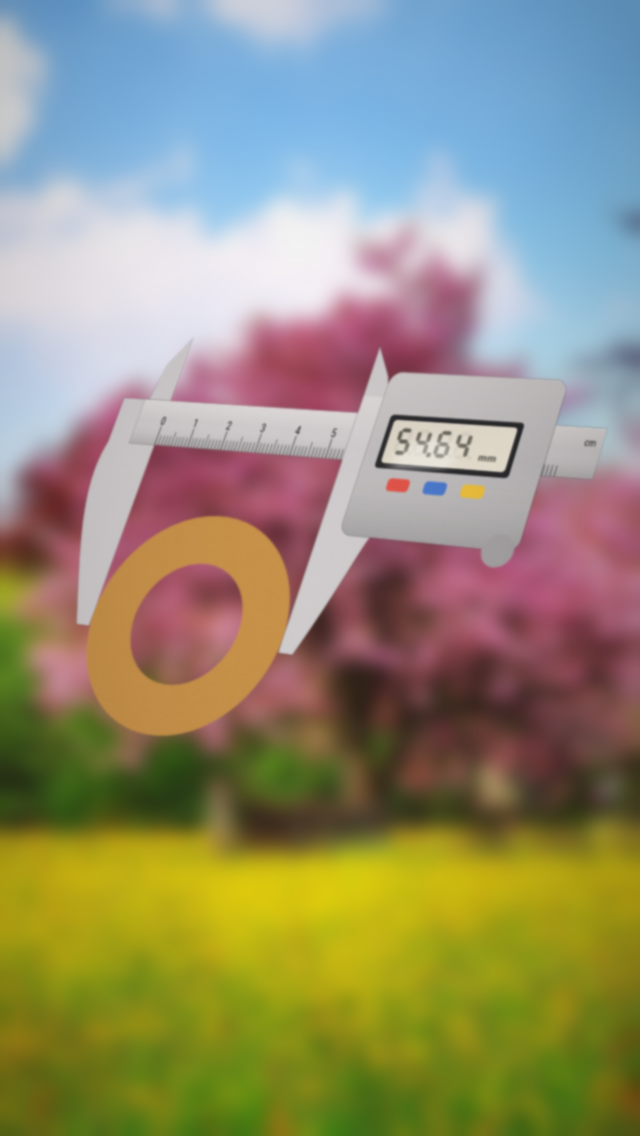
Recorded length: 54.64 mm
